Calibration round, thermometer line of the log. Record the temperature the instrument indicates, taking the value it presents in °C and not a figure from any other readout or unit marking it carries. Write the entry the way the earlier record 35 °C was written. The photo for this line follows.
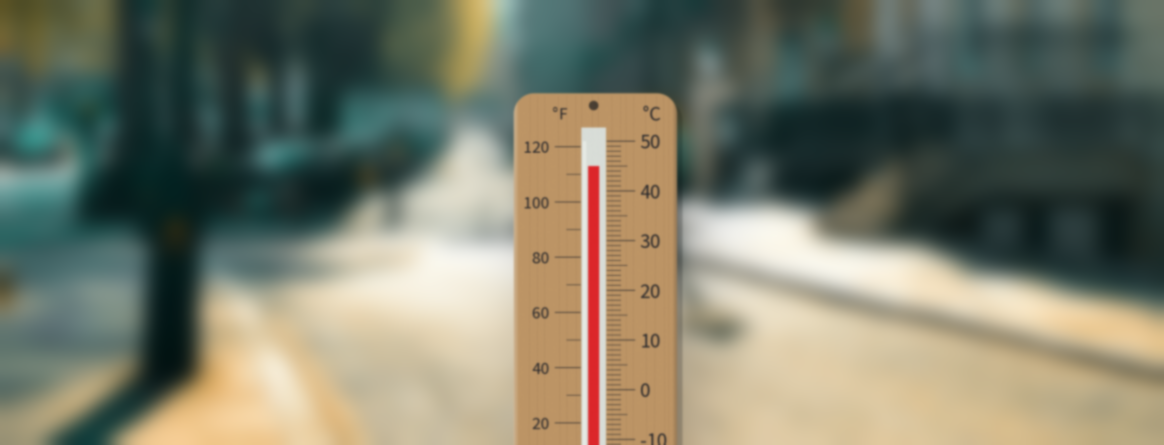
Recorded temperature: 45 °C
